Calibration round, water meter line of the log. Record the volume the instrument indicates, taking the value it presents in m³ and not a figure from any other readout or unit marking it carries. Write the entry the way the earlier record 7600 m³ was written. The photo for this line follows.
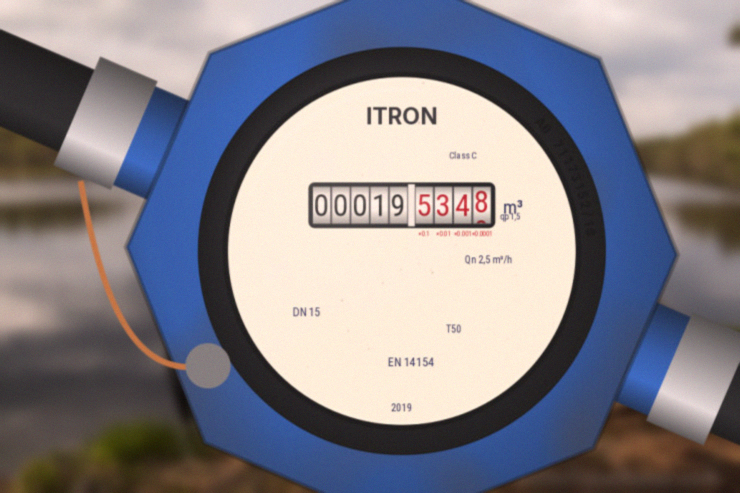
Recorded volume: 19.5348 m³
